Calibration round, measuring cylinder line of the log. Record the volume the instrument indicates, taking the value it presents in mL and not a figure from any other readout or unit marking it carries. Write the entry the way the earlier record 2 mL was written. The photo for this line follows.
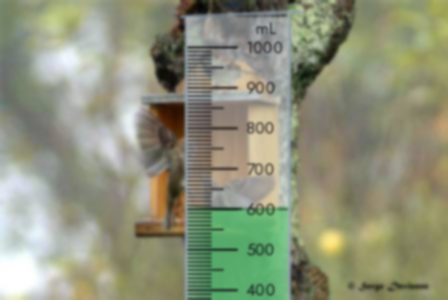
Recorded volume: 600 mL
